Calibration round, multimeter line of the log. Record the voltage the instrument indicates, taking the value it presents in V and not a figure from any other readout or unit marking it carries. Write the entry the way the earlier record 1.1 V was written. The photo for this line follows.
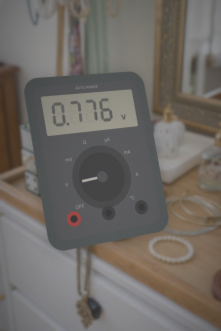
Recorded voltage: 0.776 V
